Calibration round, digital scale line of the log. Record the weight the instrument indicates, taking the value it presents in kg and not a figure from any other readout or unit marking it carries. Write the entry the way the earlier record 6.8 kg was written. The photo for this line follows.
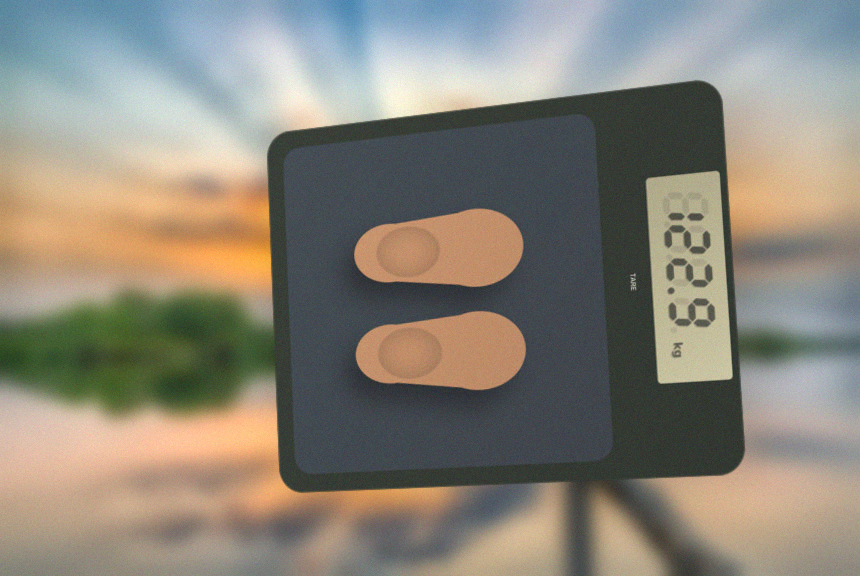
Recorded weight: 122.9 kg
